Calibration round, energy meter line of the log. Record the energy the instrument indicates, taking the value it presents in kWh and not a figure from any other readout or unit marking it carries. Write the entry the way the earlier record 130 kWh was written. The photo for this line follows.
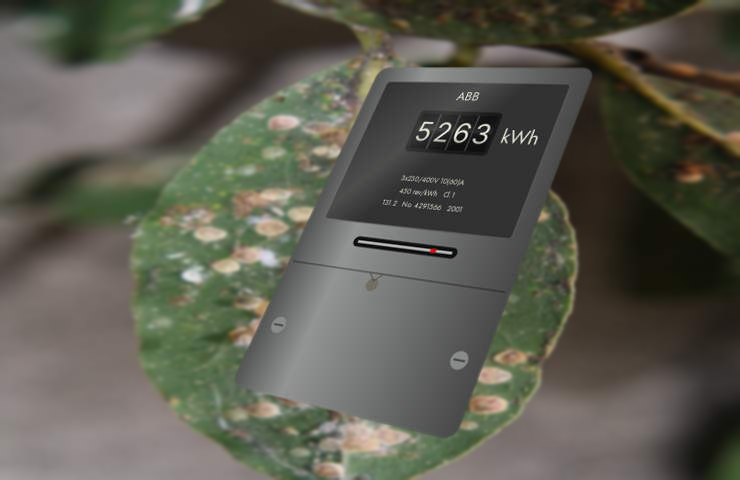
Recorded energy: 5263 kWh
